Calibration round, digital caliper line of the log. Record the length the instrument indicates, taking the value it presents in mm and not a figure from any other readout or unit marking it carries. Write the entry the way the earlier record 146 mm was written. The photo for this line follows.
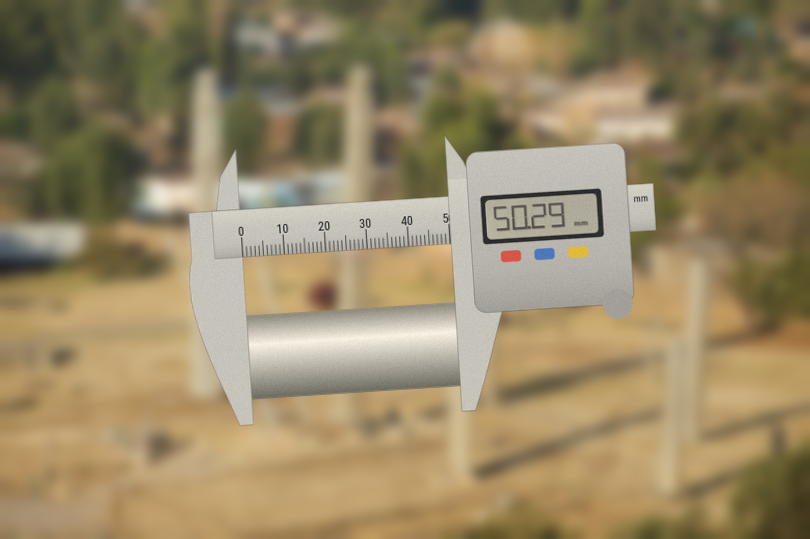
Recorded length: 50.29 mm
